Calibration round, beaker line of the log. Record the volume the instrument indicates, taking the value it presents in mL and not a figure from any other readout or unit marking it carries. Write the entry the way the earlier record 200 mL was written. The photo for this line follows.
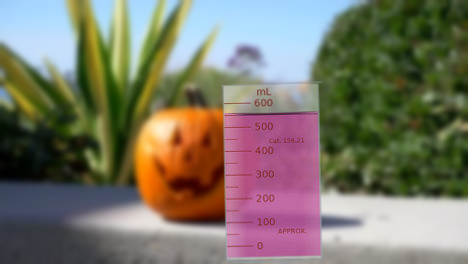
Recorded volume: 550 mL
